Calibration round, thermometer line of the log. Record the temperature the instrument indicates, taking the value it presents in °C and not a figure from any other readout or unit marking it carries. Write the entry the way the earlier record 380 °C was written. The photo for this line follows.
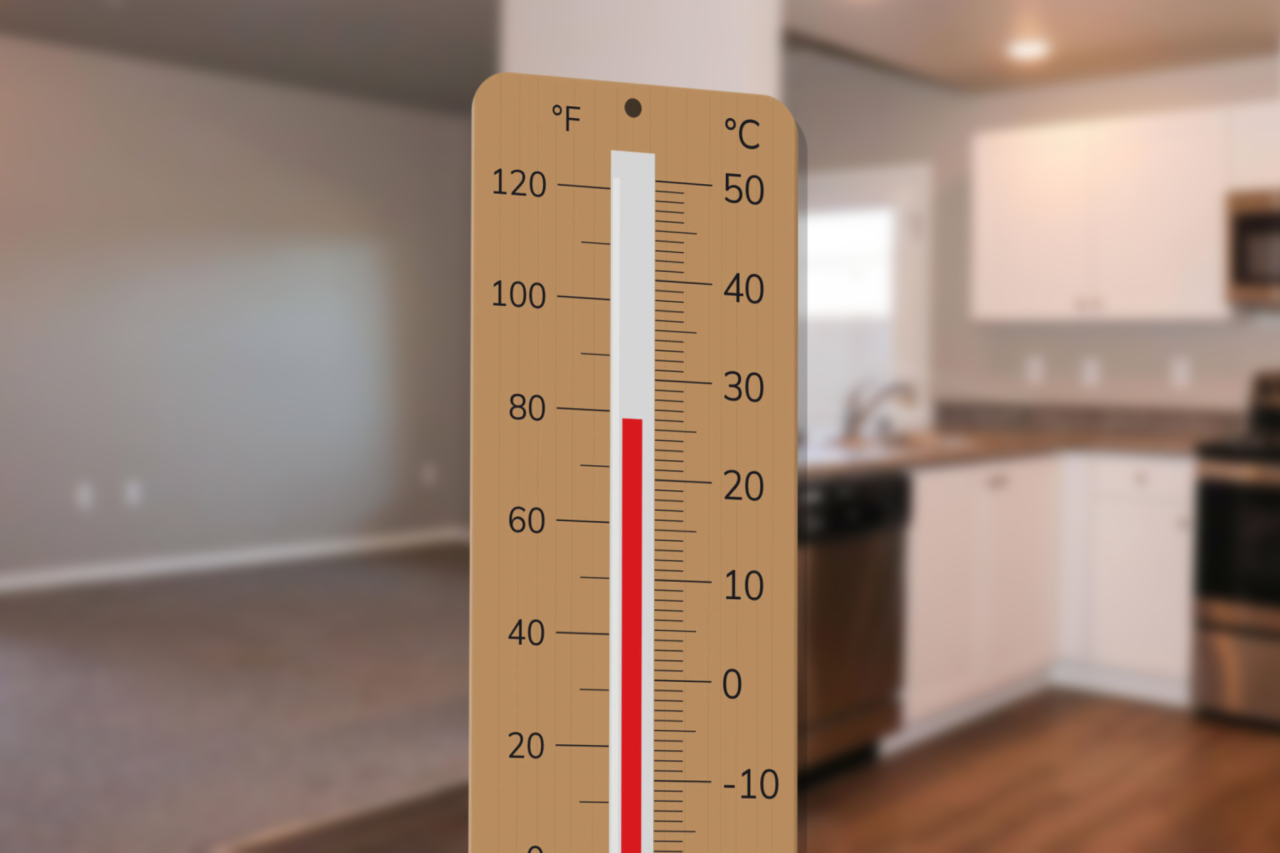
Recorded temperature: 26 °C
